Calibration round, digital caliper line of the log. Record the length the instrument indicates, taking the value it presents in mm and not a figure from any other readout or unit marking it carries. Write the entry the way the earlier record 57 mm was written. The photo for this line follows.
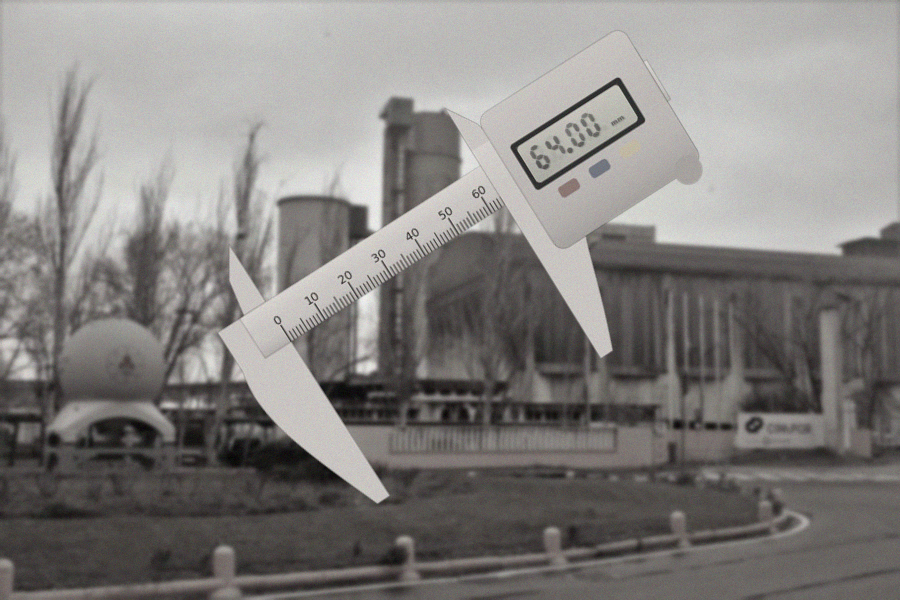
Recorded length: 64.00 mm
